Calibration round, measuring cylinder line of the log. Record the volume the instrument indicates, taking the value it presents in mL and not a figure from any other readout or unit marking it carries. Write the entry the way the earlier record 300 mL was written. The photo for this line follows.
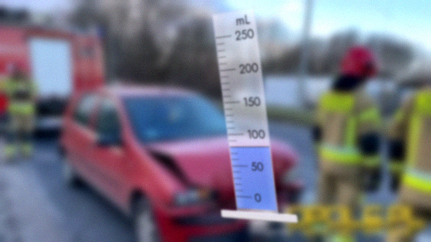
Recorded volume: 80 mL
